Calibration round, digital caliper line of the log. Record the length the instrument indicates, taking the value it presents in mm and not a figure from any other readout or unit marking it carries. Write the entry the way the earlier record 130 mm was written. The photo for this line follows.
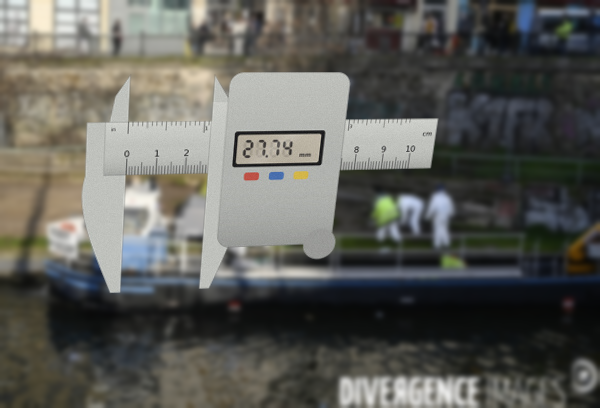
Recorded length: 27.74 mm
